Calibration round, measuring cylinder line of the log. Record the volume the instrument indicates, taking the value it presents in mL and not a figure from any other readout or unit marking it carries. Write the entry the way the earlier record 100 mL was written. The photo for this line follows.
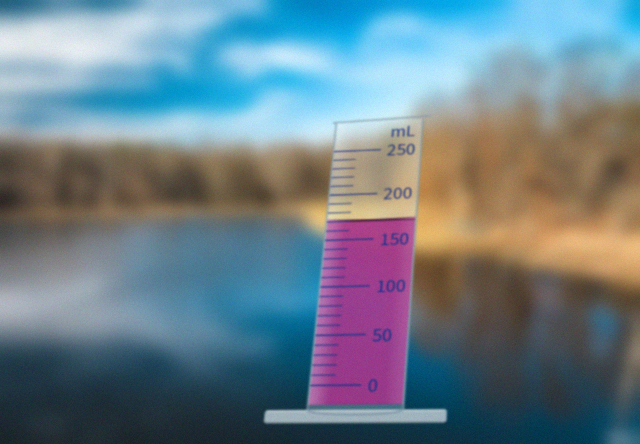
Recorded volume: 170 mL
